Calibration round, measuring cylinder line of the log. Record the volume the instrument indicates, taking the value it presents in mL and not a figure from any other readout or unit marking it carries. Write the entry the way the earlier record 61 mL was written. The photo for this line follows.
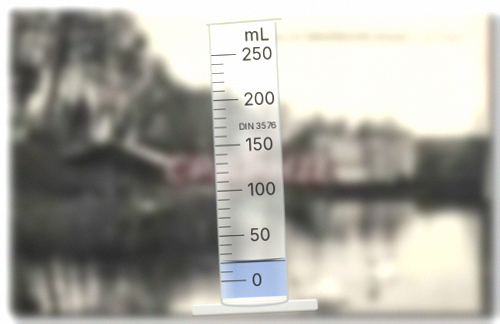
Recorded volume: 20 mL
